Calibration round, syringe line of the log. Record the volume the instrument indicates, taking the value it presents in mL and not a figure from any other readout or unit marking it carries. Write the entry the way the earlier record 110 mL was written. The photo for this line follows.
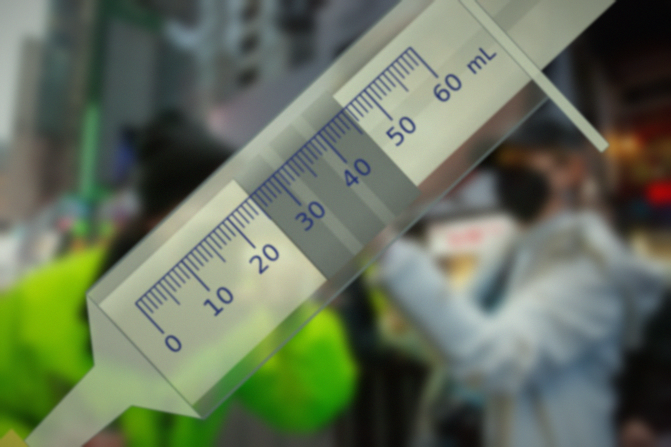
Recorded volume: 25 mL
